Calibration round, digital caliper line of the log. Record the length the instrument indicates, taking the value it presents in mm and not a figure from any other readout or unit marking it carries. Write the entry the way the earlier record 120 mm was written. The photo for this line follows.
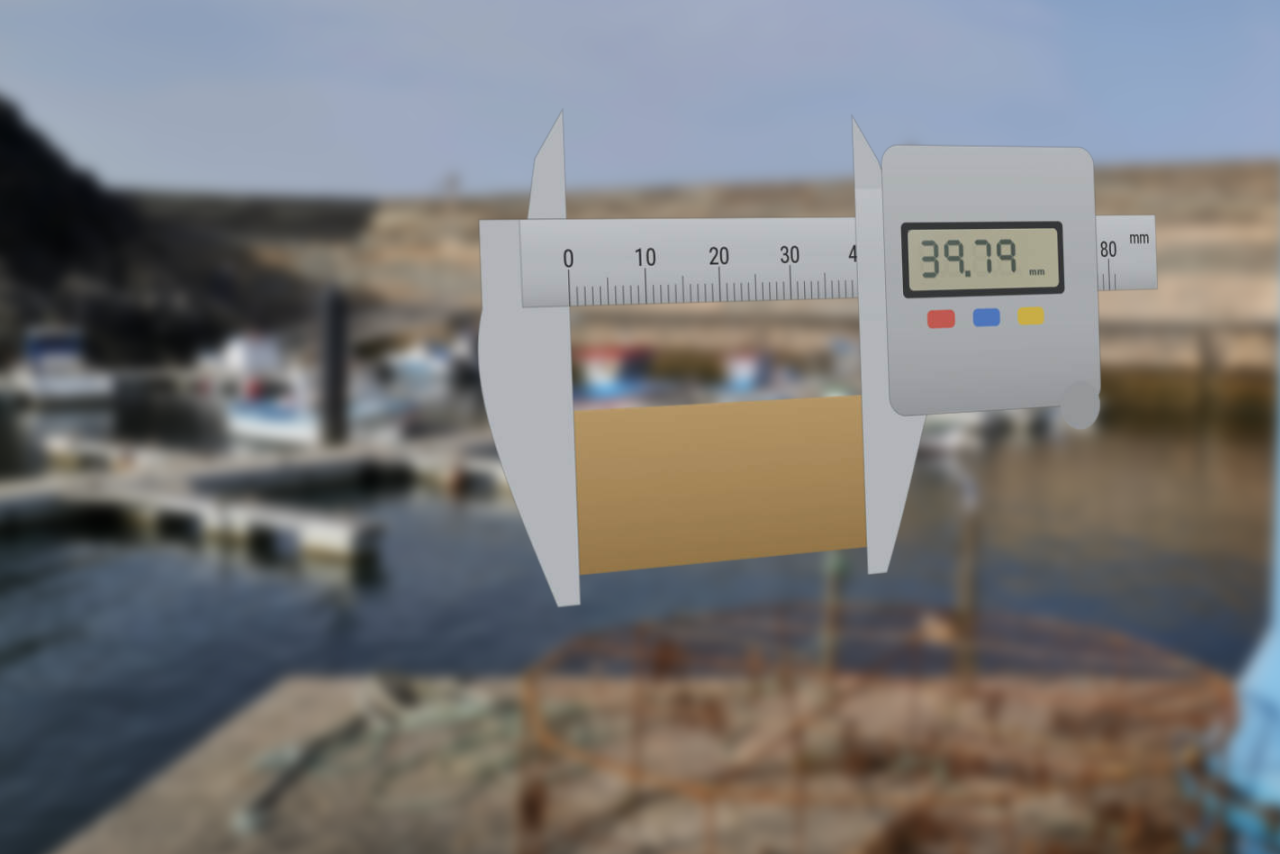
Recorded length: 39.79 mm
